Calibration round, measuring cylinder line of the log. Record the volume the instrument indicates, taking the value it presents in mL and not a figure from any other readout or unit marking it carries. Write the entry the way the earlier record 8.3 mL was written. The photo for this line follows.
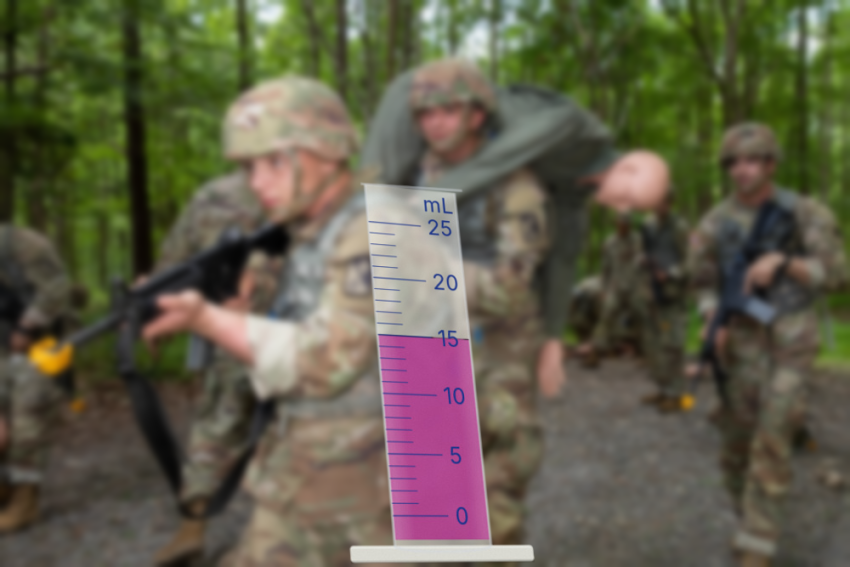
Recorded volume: 15 mL
